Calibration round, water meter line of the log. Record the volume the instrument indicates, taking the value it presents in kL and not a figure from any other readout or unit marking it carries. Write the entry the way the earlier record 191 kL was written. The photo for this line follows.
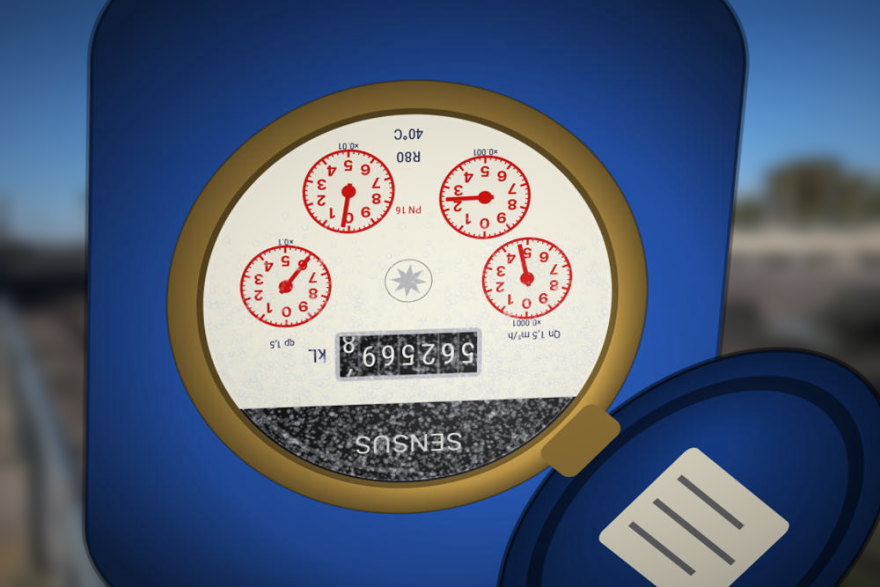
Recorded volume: 5625697.6024 kL
